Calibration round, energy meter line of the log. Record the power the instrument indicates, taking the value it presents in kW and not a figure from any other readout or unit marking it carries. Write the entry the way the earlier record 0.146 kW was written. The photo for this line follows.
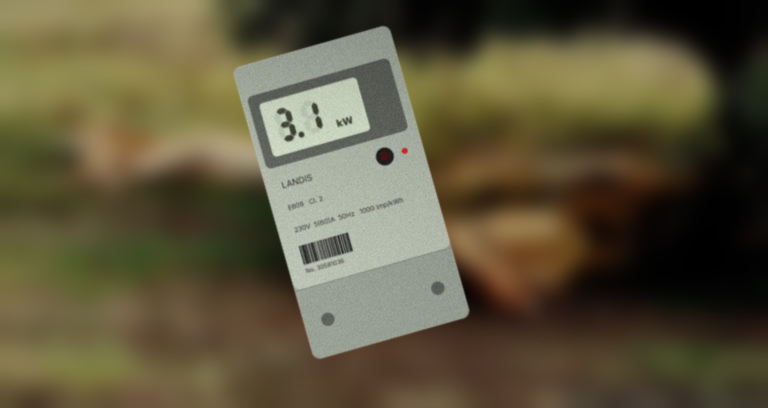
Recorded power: 3.1 kW
